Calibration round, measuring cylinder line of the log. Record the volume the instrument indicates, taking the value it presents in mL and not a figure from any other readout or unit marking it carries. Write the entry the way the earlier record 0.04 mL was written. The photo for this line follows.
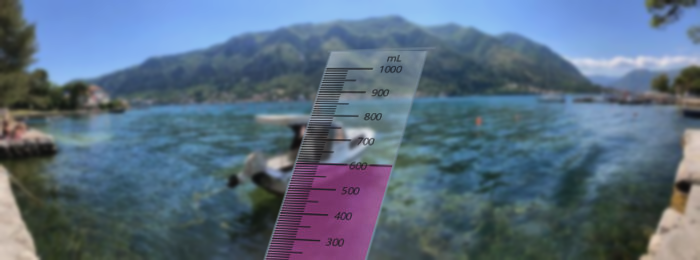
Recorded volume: 600 mL
